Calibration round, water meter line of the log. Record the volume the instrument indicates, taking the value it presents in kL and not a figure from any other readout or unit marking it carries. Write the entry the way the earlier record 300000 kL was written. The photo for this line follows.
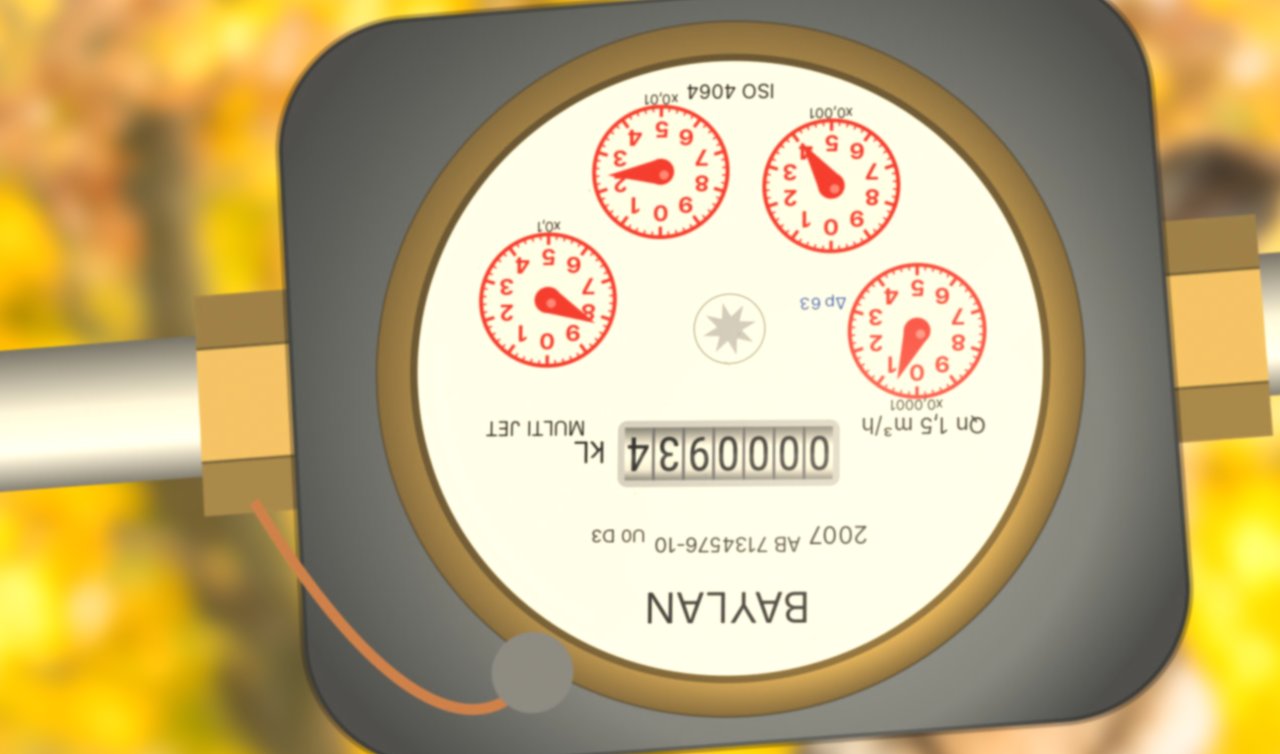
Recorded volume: 934.8240 kL
